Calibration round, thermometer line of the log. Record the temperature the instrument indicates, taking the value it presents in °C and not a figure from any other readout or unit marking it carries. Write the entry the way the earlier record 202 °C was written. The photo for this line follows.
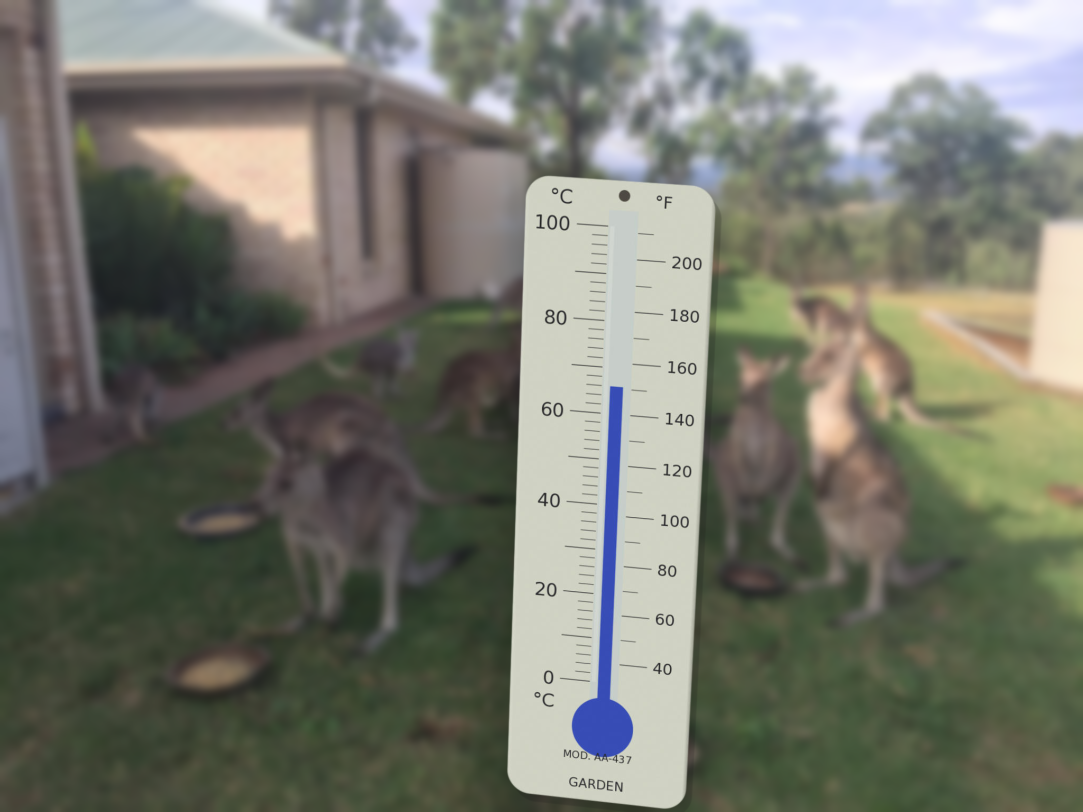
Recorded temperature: 66 °C
